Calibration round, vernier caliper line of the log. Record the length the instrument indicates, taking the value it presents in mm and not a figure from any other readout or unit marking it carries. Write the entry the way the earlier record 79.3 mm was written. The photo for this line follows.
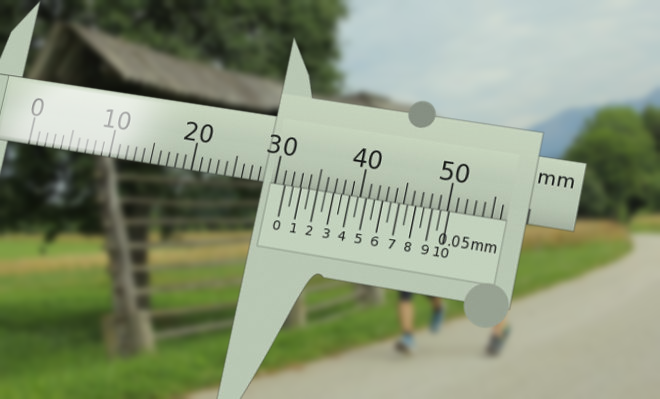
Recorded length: 31.2 mm
